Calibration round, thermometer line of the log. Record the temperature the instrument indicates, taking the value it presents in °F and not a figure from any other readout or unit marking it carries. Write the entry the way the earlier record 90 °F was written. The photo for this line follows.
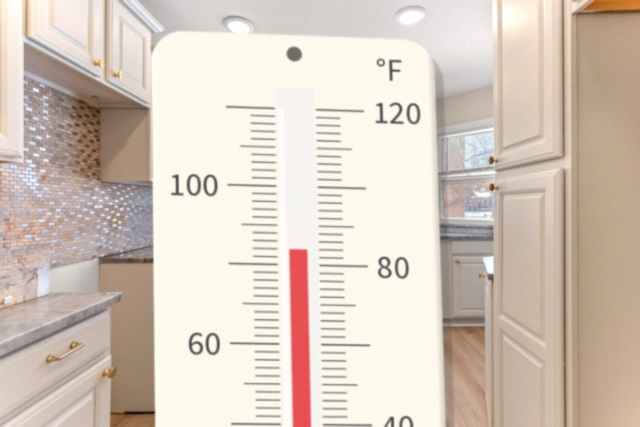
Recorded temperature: 84 °F
